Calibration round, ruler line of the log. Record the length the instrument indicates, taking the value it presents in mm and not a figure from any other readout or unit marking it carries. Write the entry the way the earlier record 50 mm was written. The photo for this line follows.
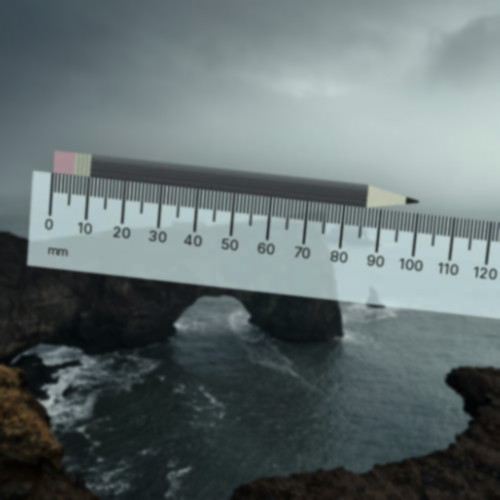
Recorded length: 100 mm
